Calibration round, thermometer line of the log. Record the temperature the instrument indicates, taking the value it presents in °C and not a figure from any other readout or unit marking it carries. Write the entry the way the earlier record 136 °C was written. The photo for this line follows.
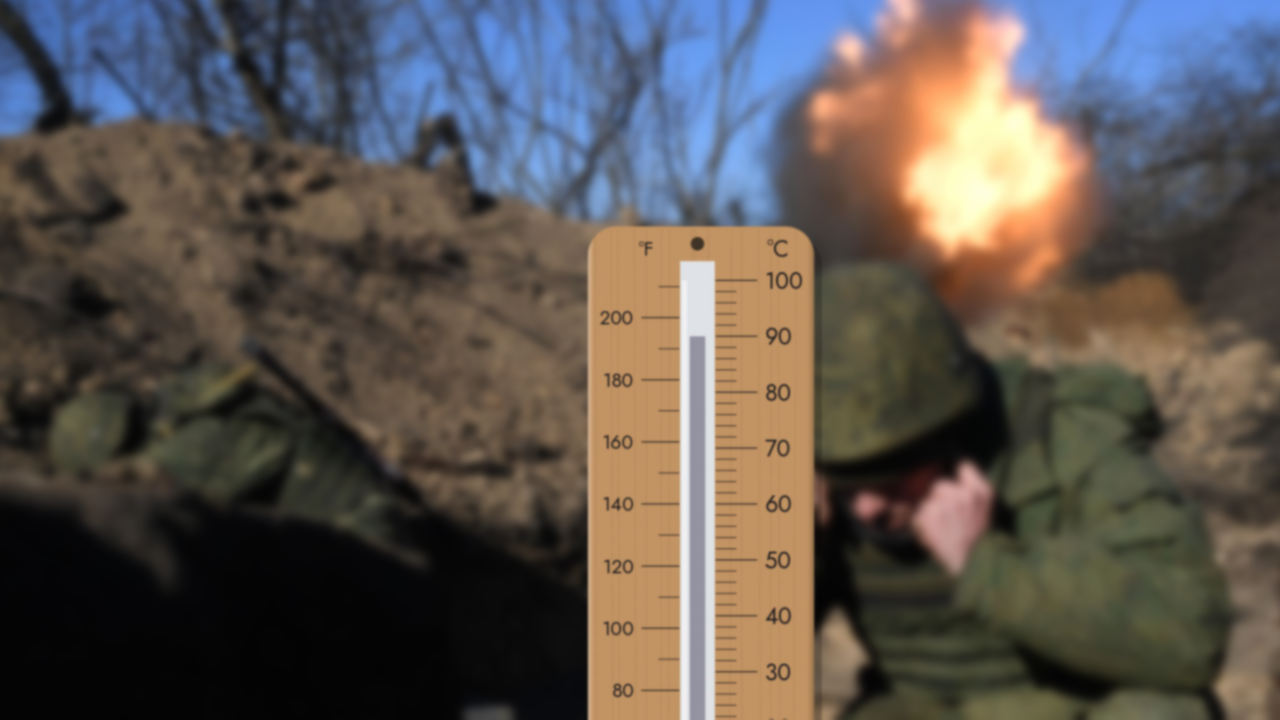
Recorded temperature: 90 °C
